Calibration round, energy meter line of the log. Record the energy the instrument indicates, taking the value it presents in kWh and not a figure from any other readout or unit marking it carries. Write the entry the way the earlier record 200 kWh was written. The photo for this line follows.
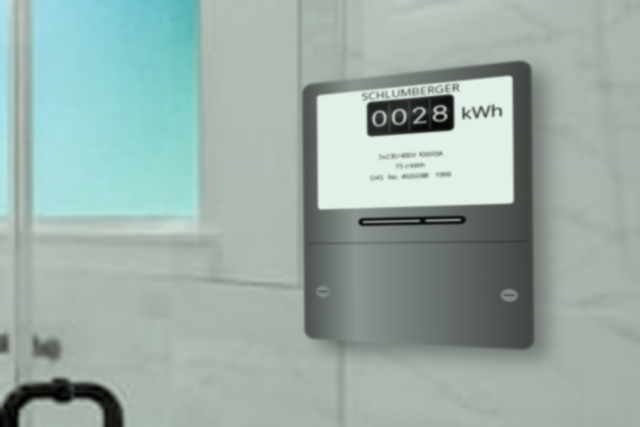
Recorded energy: 28 kWh
